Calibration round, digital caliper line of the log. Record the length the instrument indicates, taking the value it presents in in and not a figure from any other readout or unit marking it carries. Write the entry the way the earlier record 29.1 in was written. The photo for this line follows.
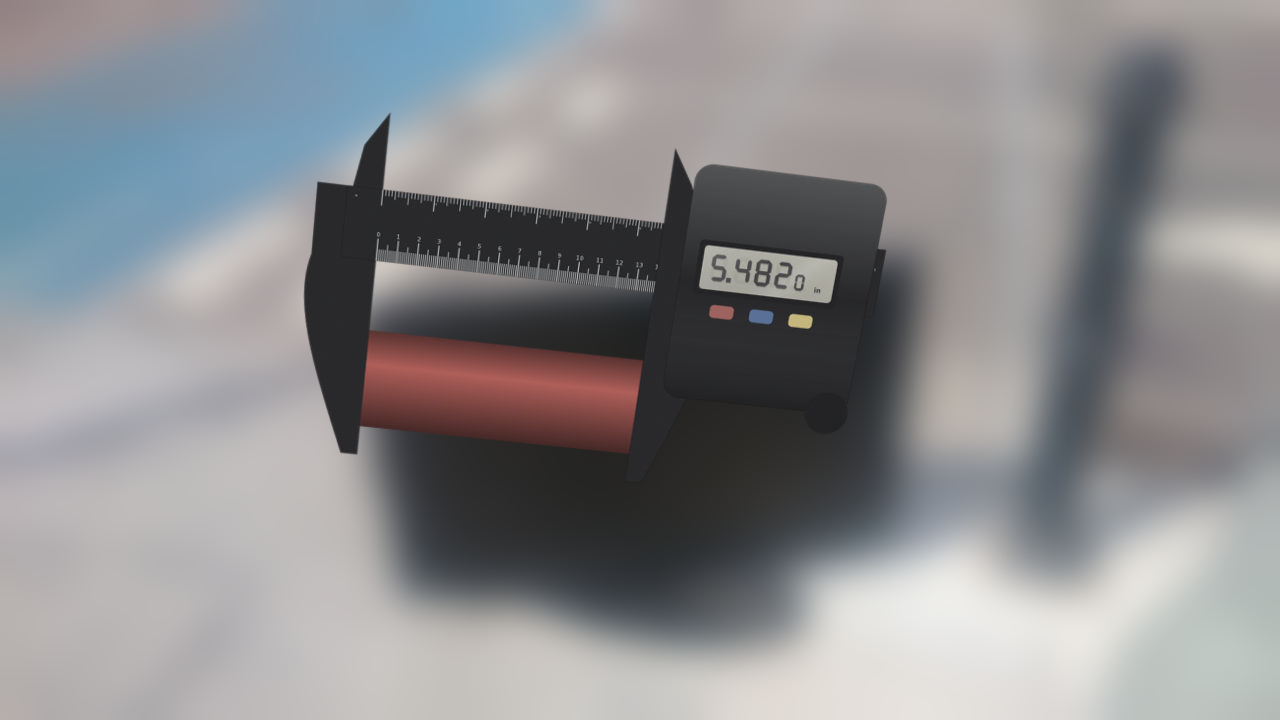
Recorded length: 5.4820 in
